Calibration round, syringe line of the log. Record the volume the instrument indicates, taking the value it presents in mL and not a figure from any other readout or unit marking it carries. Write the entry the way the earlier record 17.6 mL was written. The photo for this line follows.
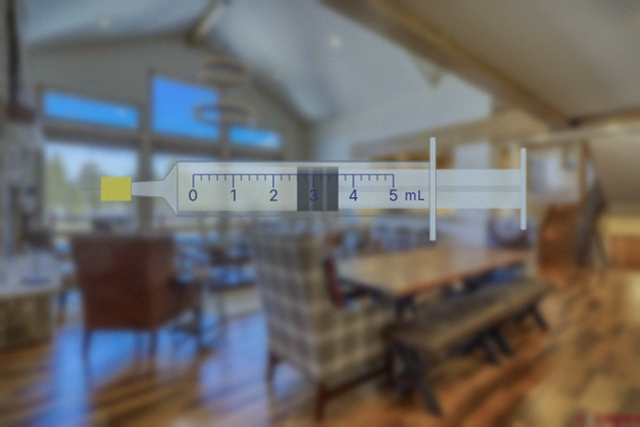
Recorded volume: 2.6 mL
